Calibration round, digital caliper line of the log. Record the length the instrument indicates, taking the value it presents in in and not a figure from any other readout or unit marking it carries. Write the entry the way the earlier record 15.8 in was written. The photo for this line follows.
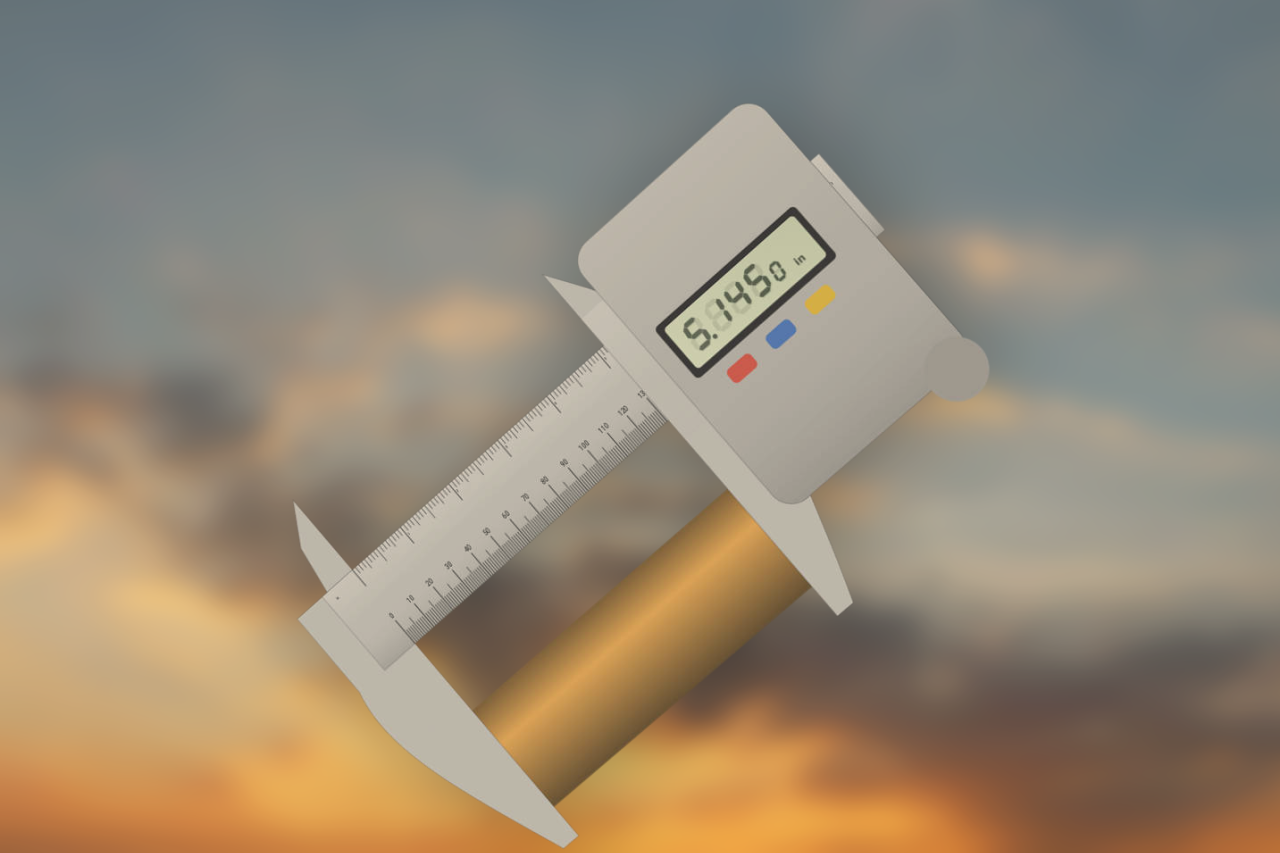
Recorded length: 5.1450 in
